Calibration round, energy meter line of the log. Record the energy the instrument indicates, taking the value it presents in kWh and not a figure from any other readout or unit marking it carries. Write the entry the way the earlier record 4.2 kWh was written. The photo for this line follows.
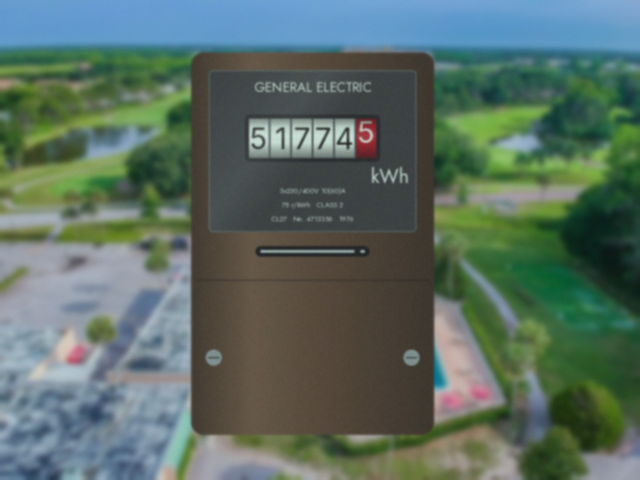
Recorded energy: 51774.5 kWh
